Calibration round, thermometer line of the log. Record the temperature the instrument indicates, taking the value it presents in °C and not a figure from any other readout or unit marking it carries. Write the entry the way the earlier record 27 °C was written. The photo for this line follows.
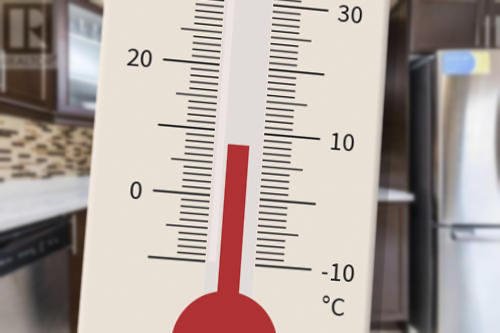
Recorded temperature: 8 °C
